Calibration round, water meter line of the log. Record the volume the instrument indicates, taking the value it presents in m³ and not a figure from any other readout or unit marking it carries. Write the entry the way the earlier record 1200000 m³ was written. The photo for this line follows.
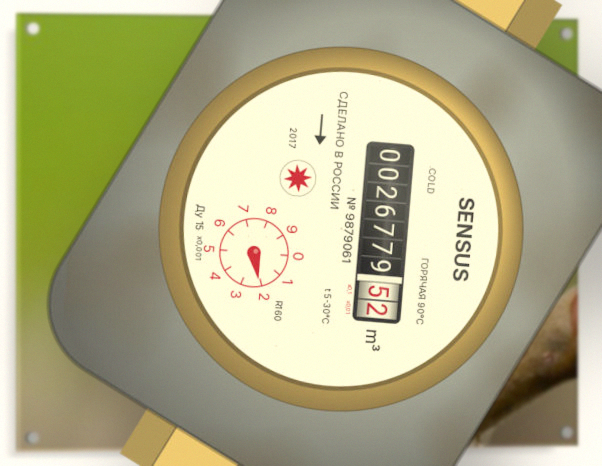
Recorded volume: 26779.522 m³
